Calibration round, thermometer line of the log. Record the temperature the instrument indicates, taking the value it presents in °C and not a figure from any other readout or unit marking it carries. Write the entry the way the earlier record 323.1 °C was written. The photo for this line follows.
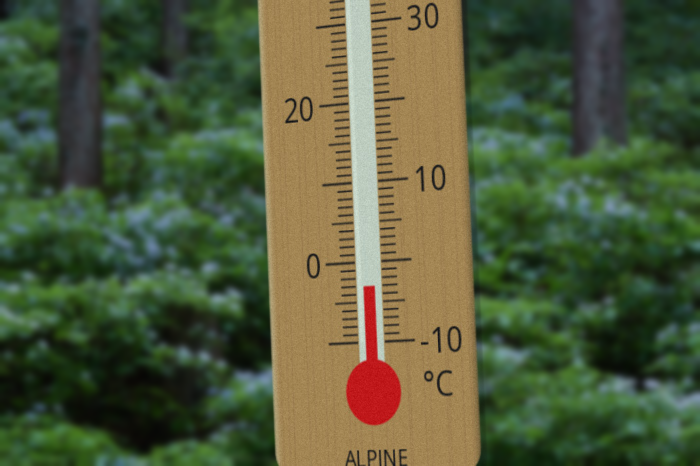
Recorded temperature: -3 °C
